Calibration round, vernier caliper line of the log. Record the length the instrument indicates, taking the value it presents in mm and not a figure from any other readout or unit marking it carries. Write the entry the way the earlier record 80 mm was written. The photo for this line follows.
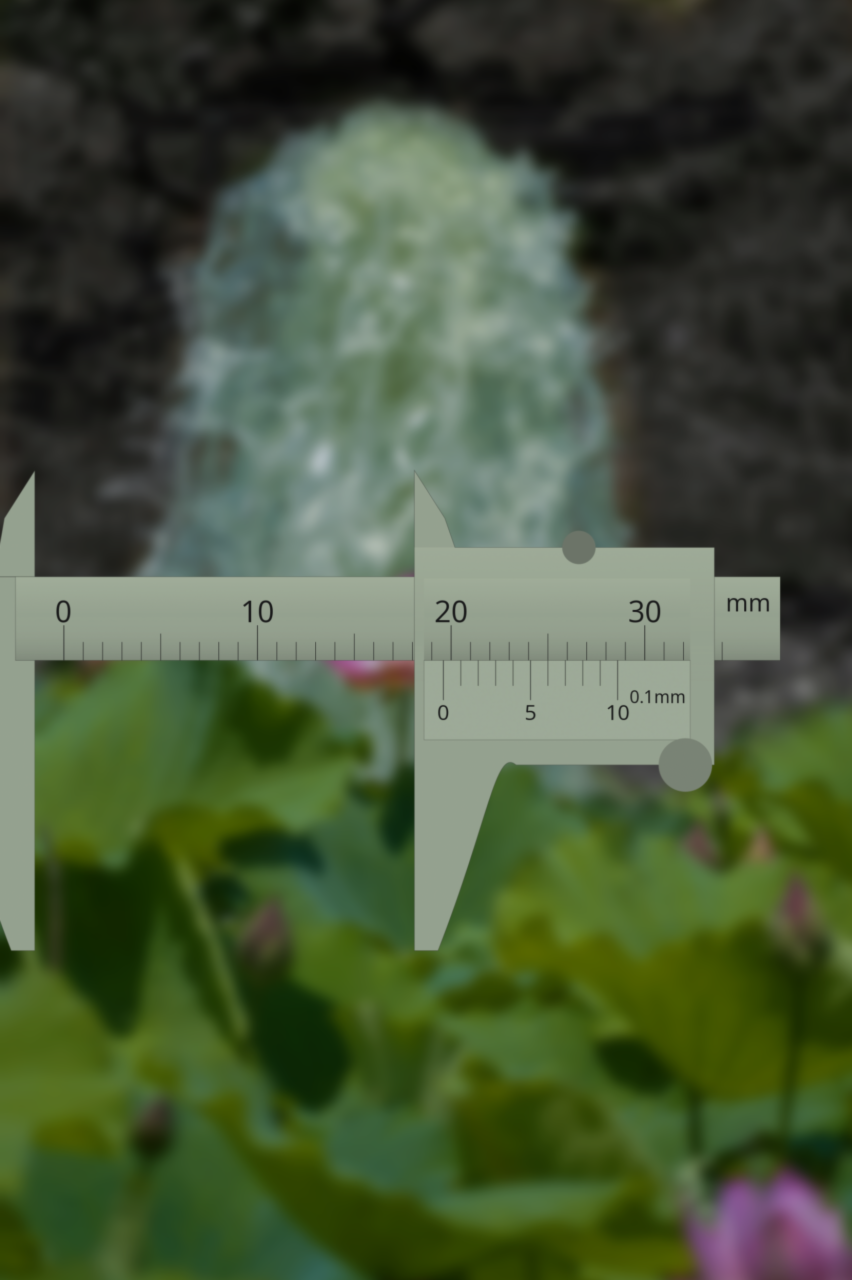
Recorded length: 19.6 mm
